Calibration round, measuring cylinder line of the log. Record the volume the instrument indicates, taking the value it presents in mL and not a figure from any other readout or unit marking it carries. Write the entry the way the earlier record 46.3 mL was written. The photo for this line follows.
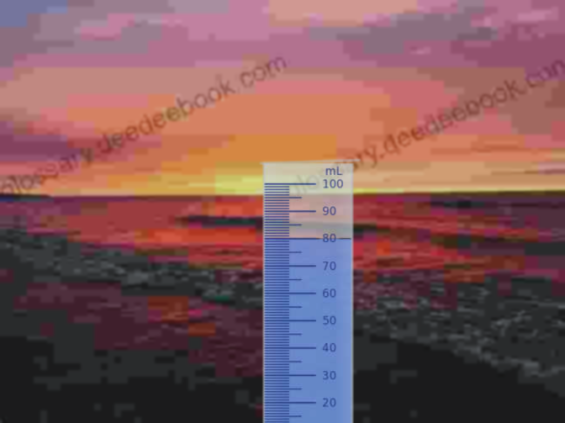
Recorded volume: 80 mL
